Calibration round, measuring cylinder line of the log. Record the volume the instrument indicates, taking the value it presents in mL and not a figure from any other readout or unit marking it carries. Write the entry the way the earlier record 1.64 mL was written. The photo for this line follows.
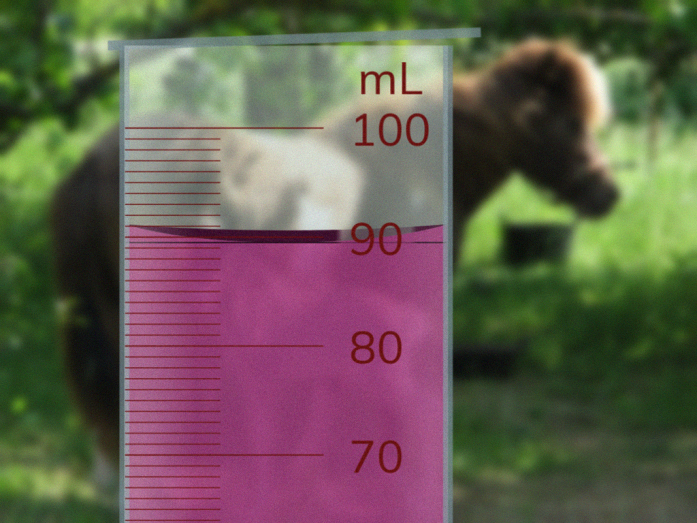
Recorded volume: 89.5 mL
